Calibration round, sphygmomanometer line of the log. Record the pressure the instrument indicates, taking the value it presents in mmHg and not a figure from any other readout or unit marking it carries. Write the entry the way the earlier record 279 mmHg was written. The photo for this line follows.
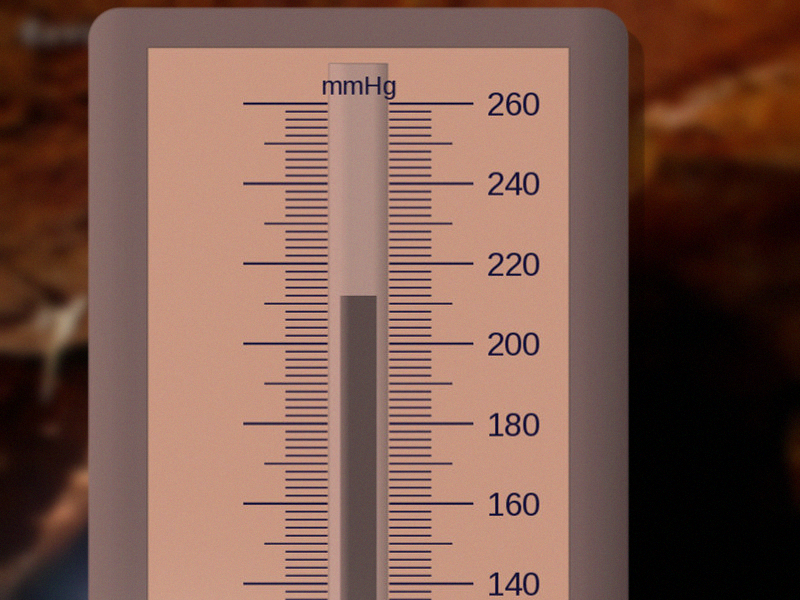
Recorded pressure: 212 mmHg
